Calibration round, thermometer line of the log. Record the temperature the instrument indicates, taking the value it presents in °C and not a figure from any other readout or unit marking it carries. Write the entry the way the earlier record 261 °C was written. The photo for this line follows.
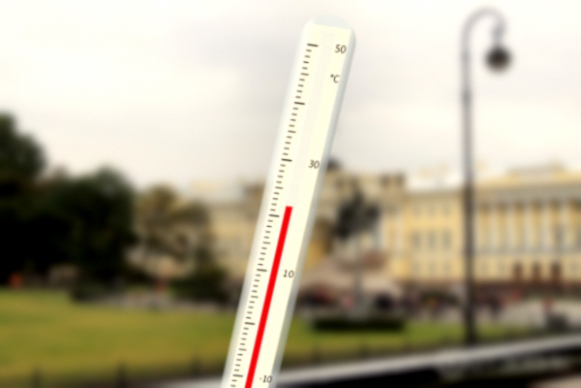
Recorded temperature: 22 °C
